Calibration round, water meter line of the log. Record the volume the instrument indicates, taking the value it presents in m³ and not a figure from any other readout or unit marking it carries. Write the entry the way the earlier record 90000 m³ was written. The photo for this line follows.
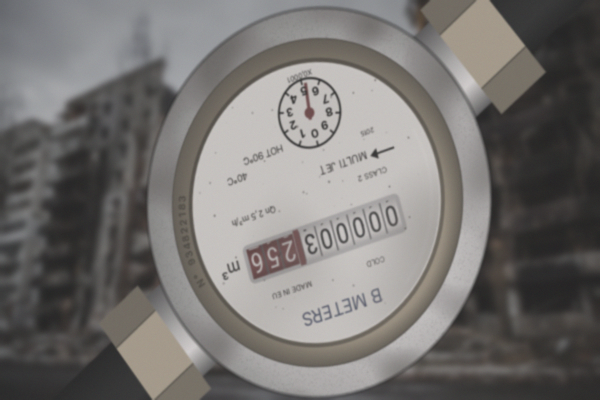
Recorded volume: 3.2565 m³
